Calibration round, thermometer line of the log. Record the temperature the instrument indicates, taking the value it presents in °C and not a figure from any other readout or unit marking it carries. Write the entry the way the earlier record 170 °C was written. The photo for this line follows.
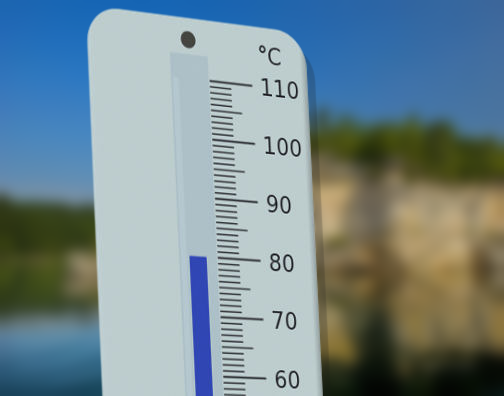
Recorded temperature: 80 °C
